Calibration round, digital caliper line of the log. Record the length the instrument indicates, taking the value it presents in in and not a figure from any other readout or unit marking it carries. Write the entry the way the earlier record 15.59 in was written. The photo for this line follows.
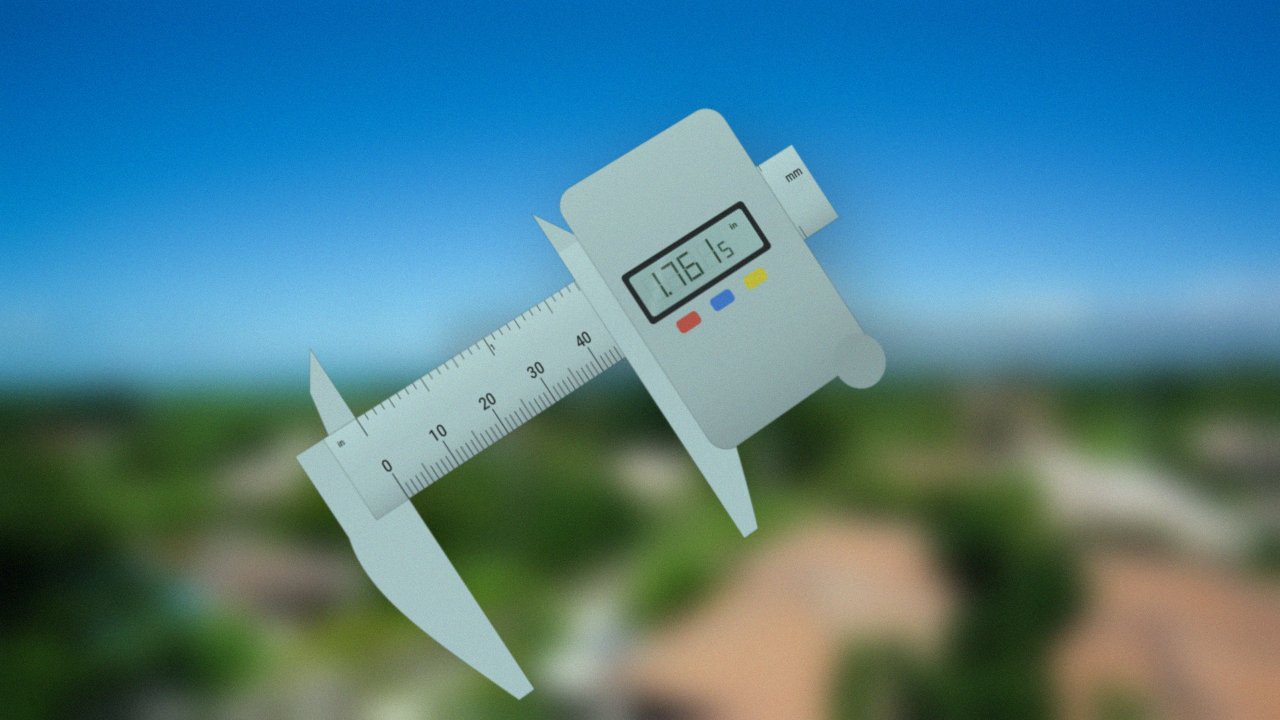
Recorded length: 1.7615 in
